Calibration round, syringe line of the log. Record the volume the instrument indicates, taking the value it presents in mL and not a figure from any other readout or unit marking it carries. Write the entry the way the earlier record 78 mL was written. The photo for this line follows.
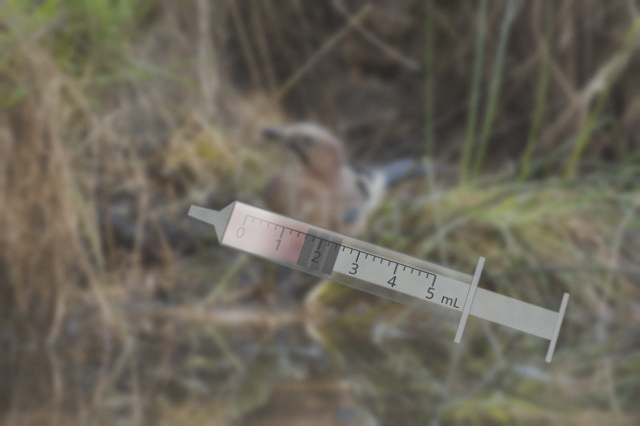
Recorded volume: 1.6 mL
